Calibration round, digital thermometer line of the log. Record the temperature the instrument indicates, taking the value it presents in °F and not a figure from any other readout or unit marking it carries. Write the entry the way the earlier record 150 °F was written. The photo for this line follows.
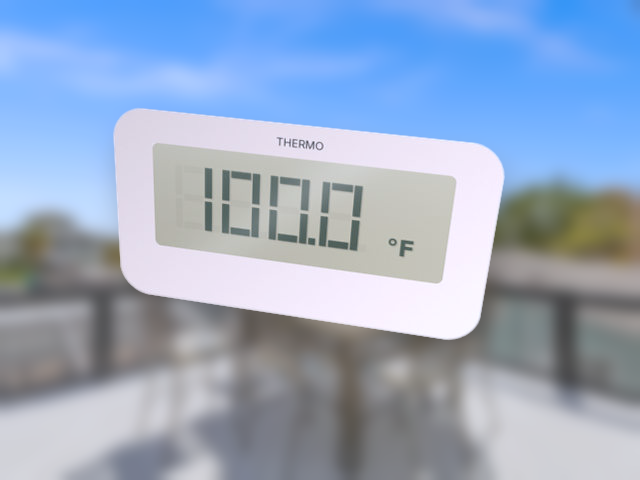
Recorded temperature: 100.0 °F
